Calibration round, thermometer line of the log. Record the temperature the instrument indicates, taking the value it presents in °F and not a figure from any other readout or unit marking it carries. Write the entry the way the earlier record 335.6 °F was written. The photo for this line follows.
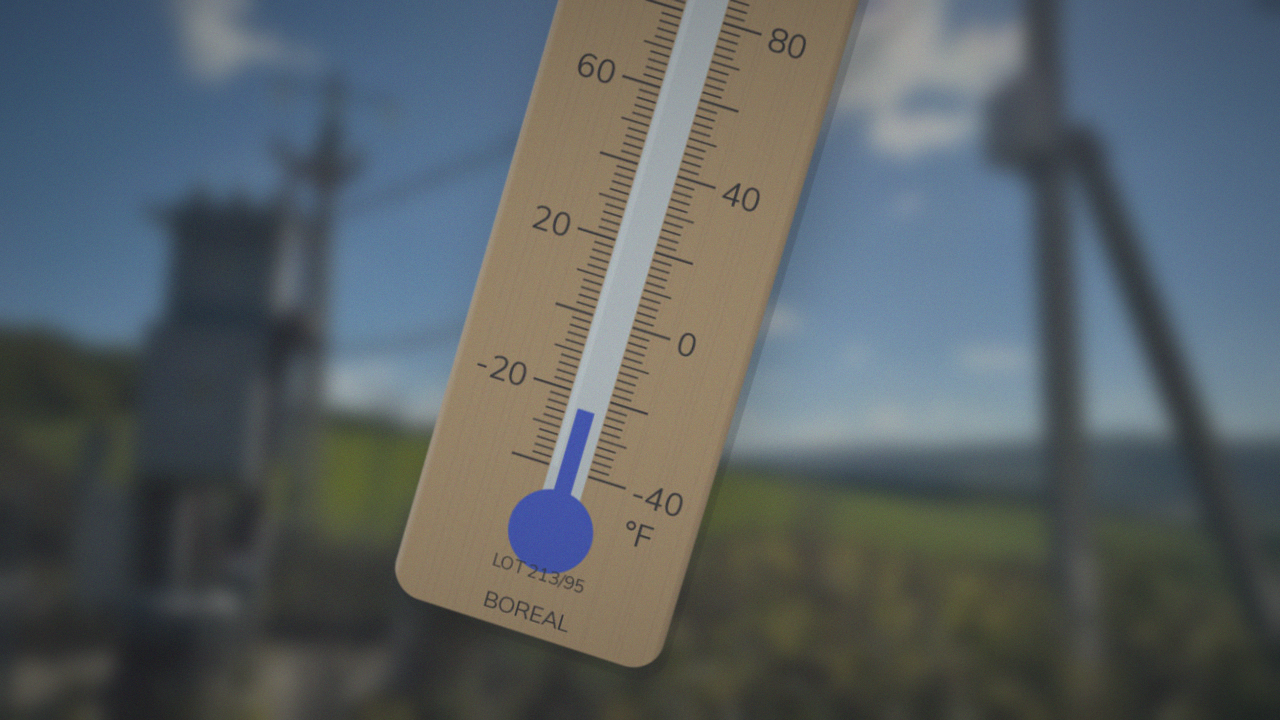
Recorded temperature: -24 °F
